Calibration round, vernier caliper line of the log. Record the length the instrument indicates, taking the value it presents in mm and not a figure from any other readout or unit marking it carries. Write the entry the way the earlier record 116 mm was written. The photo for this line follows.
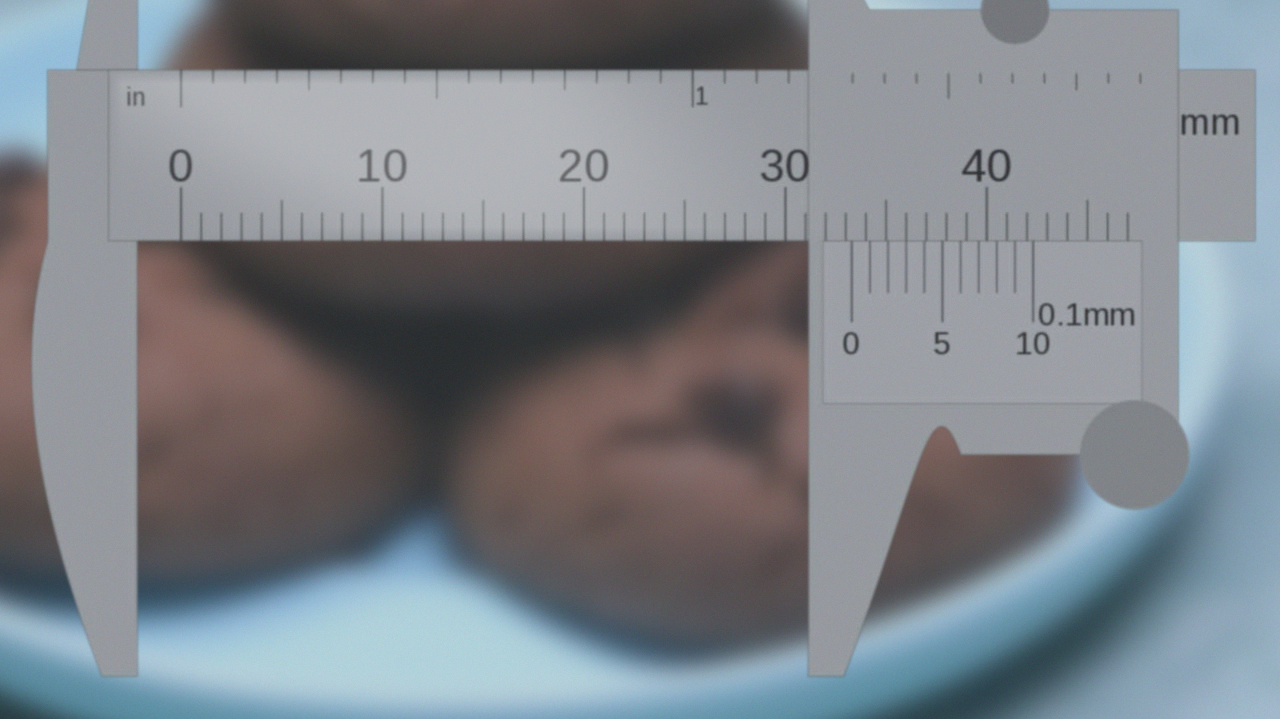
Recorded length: 33.3 mm
